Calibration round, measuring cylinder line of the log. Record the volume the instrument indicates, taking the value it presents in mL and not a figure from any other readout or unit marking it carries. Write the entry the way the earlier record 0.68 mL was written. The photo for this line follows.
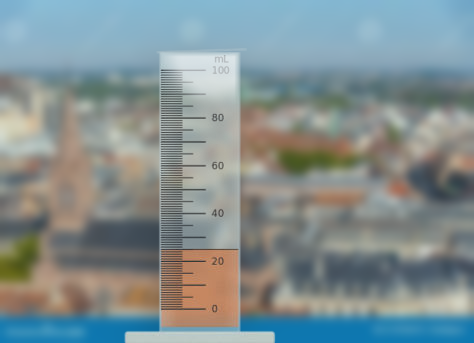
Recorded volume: 25 mL
